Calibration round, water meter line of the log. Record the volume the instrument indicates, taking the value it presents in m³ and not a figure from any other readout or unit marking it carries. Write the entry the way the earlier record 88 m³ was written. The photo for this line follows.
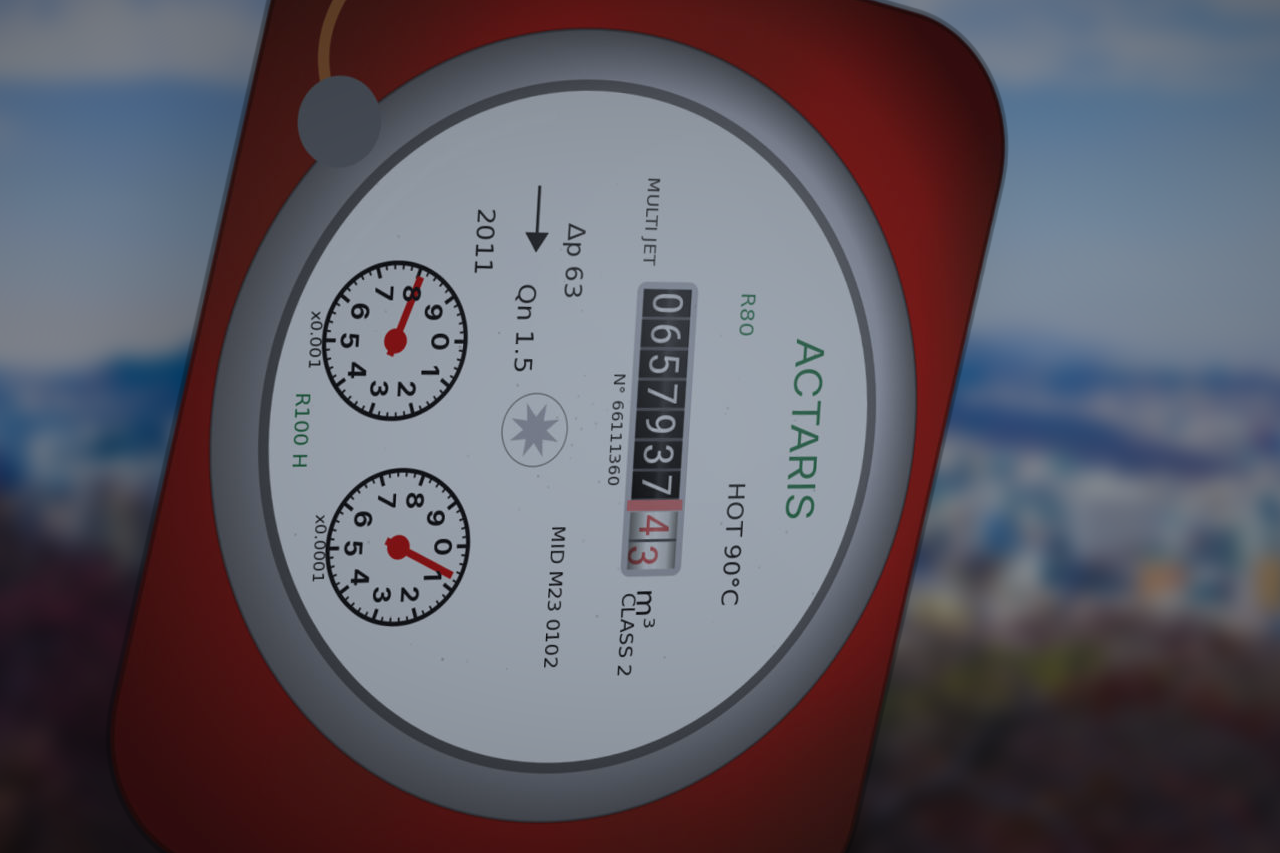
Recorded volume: 657937.4280 m³
